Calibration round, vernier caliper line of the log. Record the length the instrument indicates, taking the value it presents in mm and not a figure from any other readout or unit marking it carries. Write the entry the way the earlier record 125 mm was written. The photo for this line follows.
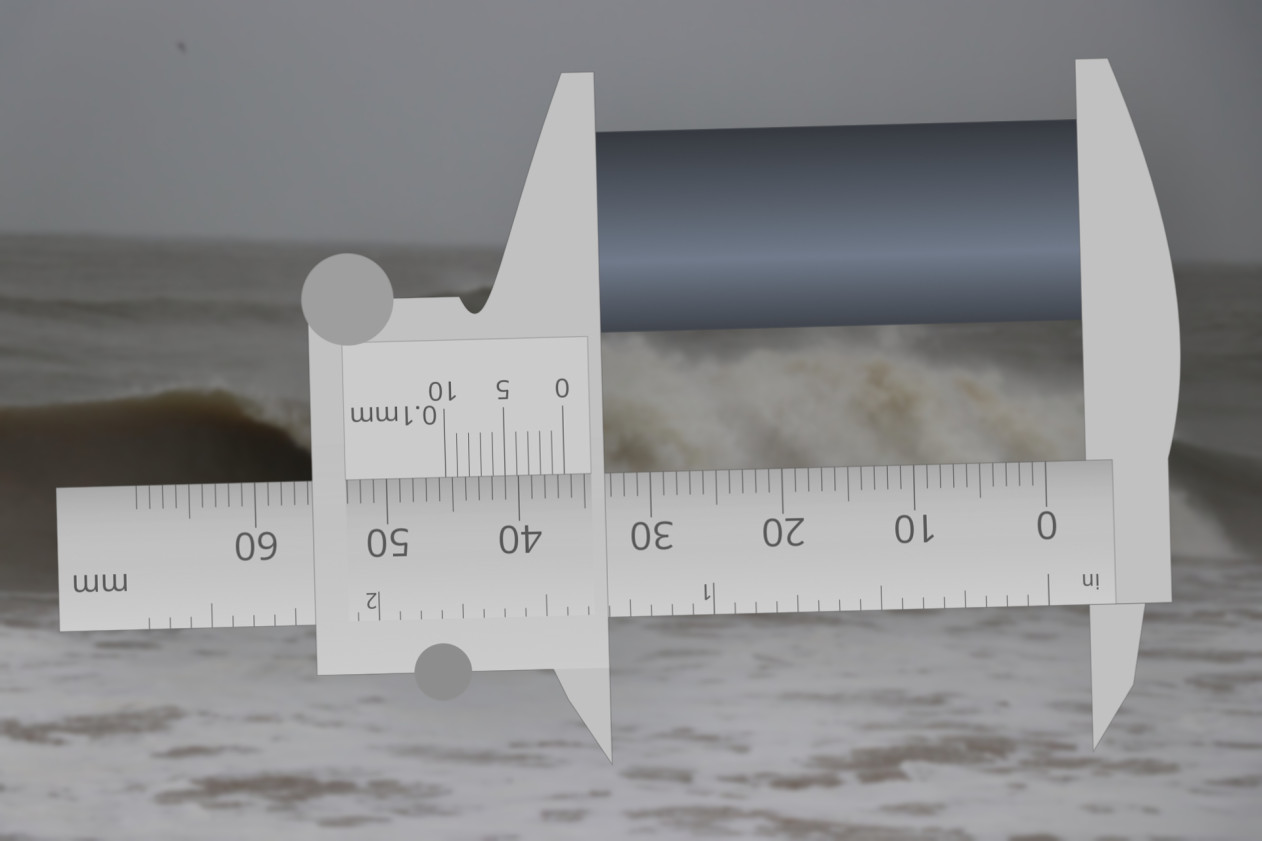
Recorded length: 36.5 mm
